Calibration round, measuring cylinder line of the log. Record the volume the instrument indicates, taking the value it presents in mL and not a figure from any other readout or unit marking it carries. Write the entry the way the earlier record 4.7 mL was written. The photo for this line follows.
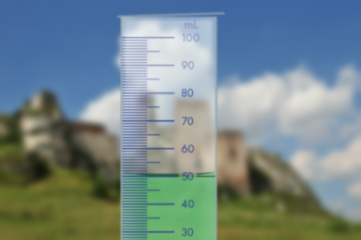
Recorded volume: 50 mL
